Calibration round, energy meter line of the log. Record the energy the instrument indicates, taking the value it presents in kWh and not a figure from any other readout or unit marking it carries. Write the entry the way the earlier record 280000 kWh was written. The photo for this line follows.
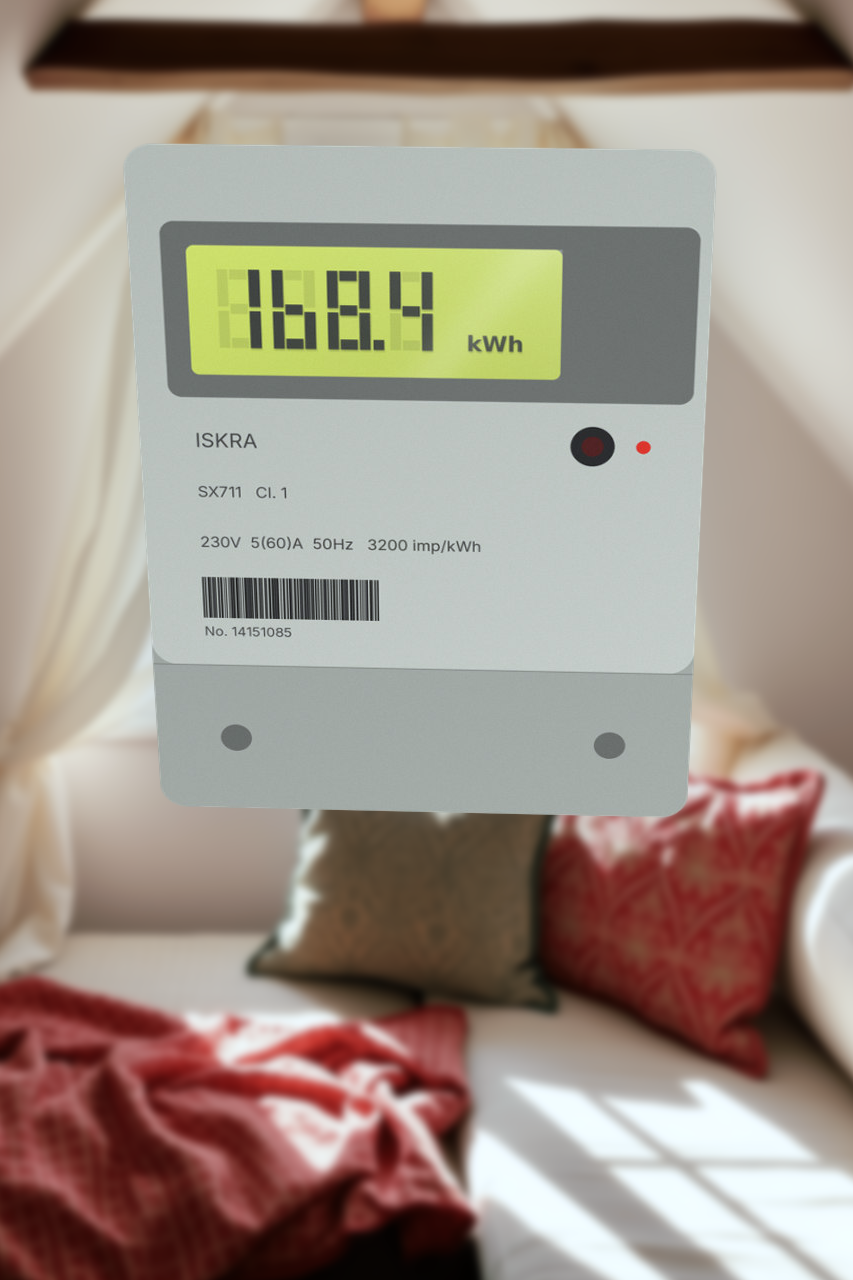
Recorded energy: 168.4 kWh
